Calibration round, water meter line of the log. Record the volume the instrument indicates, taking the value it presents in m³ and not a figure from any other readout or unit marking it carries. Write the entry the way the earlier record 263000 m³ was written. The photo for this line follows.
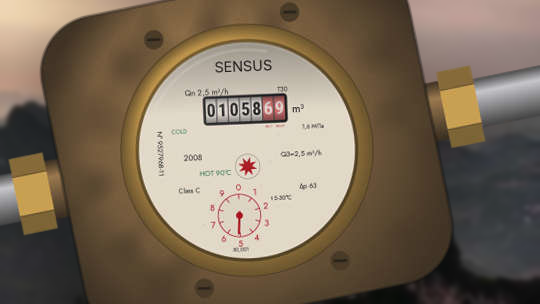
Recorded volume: 1058.695 m³
